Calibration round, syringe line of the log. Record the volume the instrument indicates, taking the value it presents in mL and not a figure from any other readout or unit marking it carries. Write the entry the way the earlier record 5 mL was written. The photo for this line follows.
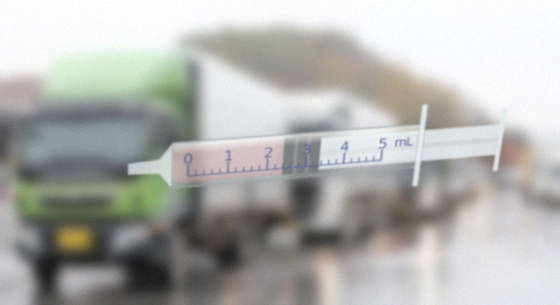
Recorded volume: 2.4 mL
